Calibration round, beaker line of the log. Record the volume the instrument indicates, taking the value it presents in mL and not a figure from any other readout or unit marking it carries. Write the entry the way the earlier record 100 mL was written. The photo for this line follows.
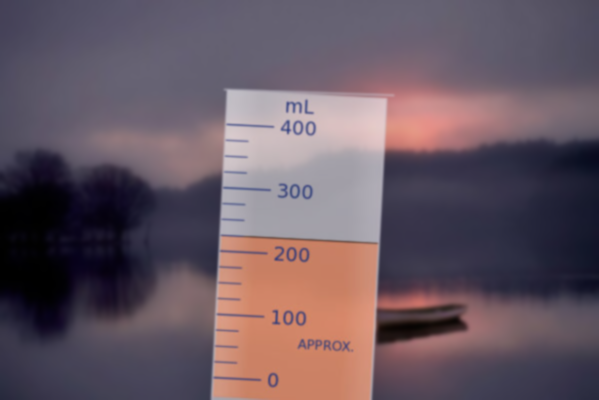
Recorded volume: 225 mL
